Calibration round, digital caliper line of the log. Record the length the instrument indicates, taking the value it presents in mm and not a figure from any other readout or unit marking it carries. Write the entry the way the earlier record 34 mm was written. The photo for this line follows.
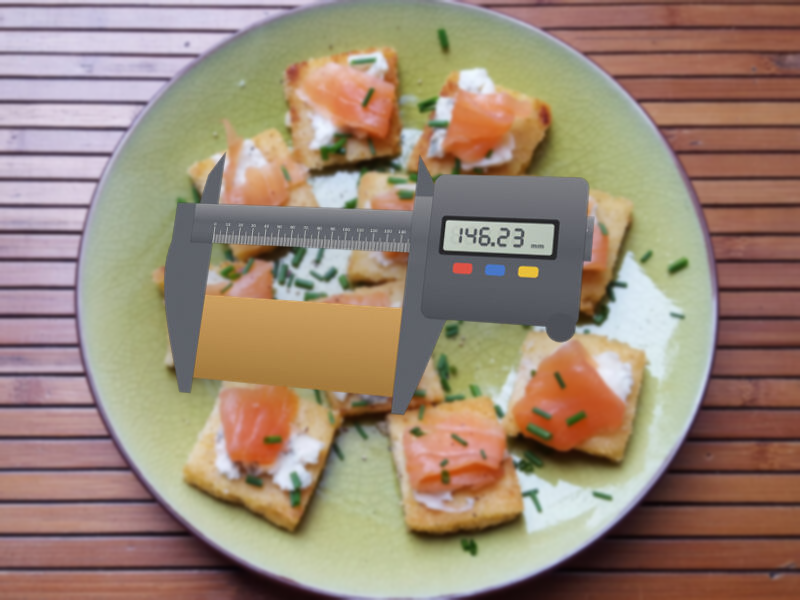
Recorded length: 146.23 mm
